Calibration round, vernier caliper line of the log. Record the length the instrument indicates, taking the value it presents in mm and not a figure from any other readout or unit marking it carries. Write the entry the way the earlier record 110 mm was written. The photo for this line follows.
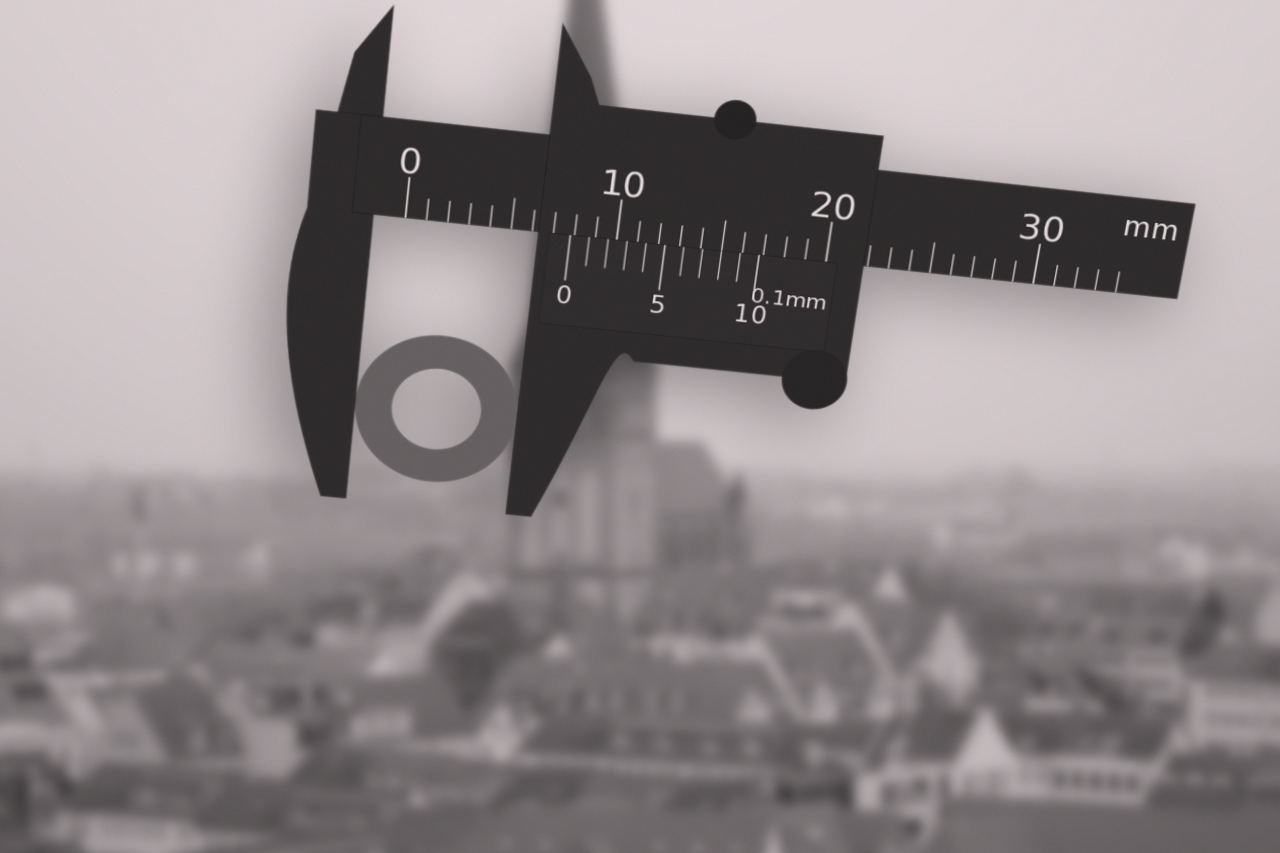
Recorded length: 7.8 mm
